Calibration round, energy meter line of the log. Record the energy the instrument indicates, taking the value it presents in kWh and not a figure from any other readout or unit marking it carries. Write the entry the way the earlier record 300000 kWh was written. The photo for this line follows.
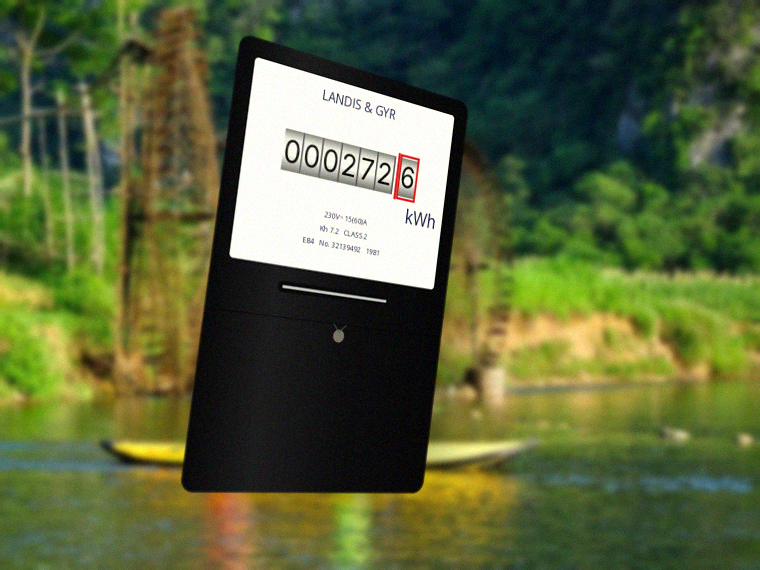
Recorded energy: 272.6 kWh
